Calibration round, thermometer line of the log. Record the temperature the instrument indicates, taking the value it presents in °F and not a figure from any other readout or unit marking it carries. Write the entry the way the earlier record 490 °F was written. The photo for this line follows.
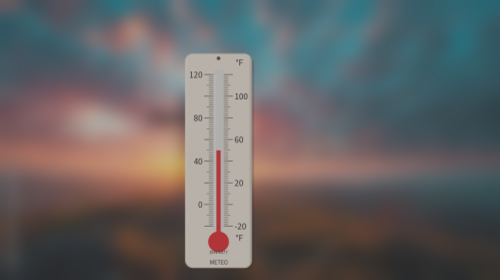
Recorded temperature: 50 °F
